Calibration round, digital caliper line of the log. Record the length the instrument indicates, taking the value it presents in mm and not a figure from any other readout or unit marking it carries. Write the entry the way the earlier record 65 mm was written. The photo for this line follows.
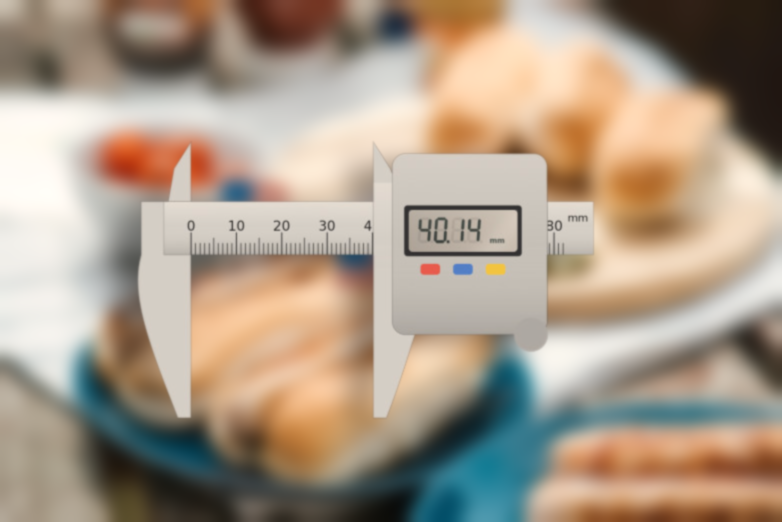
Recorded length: 40.14 mm
